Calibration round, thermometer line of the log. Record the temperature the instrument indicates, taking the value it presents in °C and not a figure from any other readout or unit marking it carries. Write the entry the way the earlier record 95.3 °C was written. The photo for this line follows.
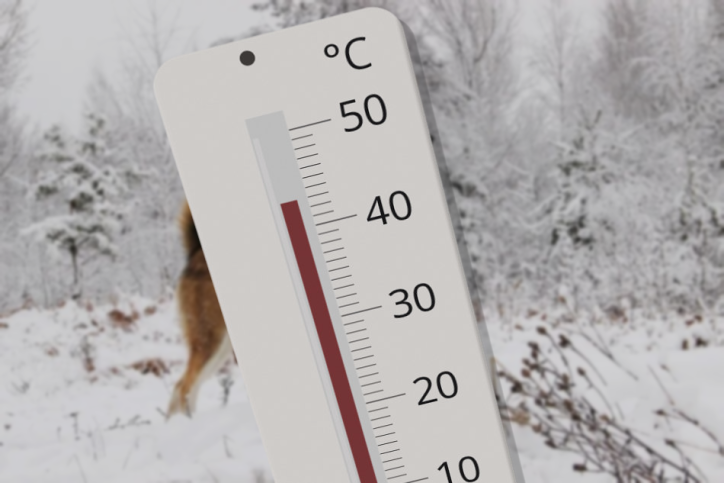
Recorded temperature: 43 °C
